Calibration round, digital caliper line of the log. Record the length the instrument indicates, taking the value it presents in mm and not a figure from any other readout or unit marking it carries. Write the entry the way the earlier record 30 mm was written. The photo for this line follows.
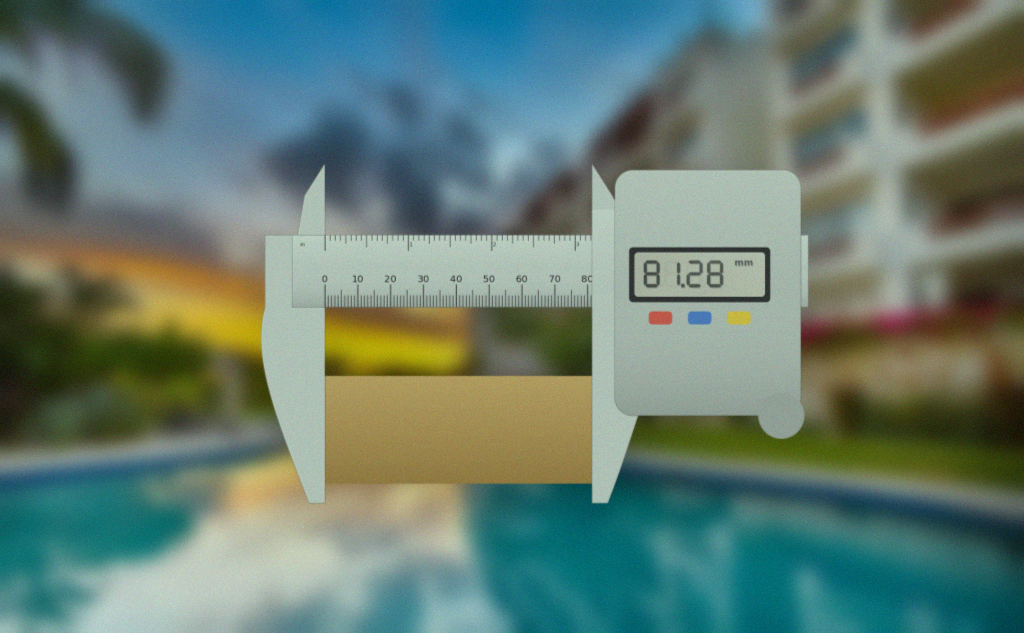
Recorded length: 81.28 mm
